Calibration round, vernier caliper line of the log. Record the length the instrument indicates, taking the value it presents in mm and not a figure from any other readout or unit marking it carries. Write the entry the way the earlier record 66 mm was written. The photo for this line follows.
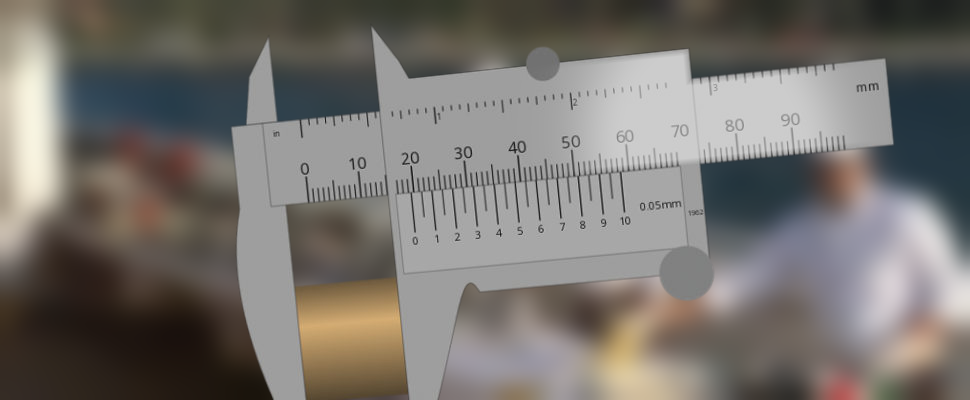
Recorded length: 19.5 mm
